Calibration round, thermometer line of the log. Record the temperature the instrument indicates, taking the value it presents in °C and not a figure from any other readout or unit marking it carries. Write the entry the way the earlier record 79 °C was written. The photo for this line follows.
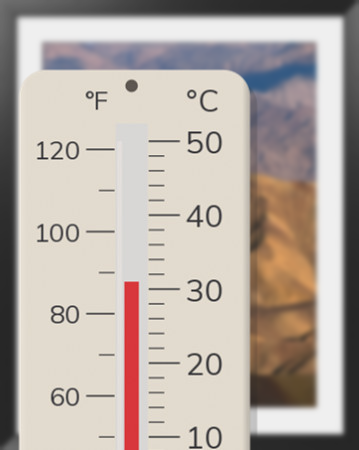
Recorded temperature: 31 °C
